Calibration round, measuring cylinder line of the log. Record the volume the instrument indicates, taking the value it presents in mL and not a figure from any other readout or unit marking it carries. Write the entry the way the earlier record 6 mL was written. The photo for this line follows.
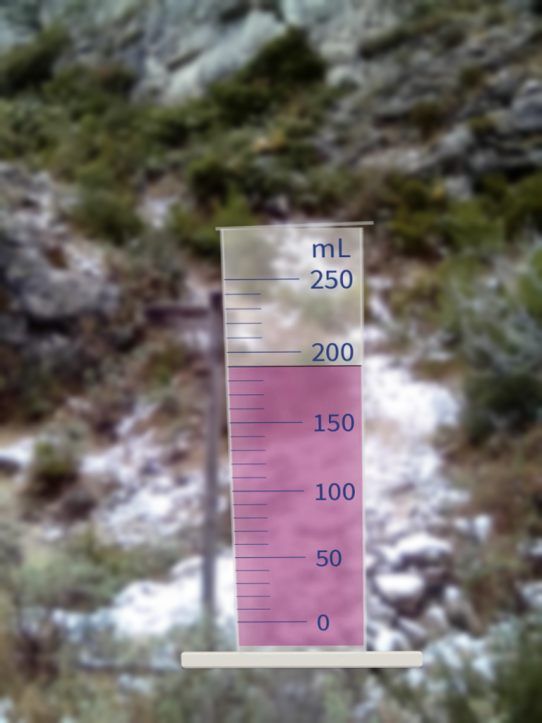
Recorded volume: 190 mL
